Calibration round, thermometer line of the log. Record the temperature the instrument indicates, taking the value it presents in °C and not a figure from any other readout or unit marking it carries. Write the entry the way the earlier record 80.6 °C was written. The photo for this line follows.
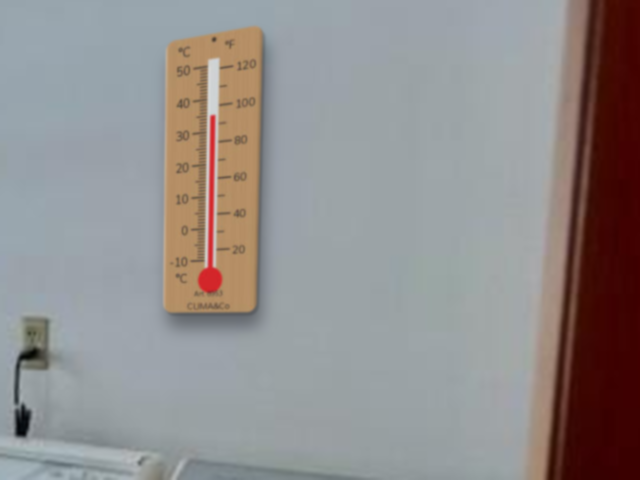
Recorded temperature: 35 °C
